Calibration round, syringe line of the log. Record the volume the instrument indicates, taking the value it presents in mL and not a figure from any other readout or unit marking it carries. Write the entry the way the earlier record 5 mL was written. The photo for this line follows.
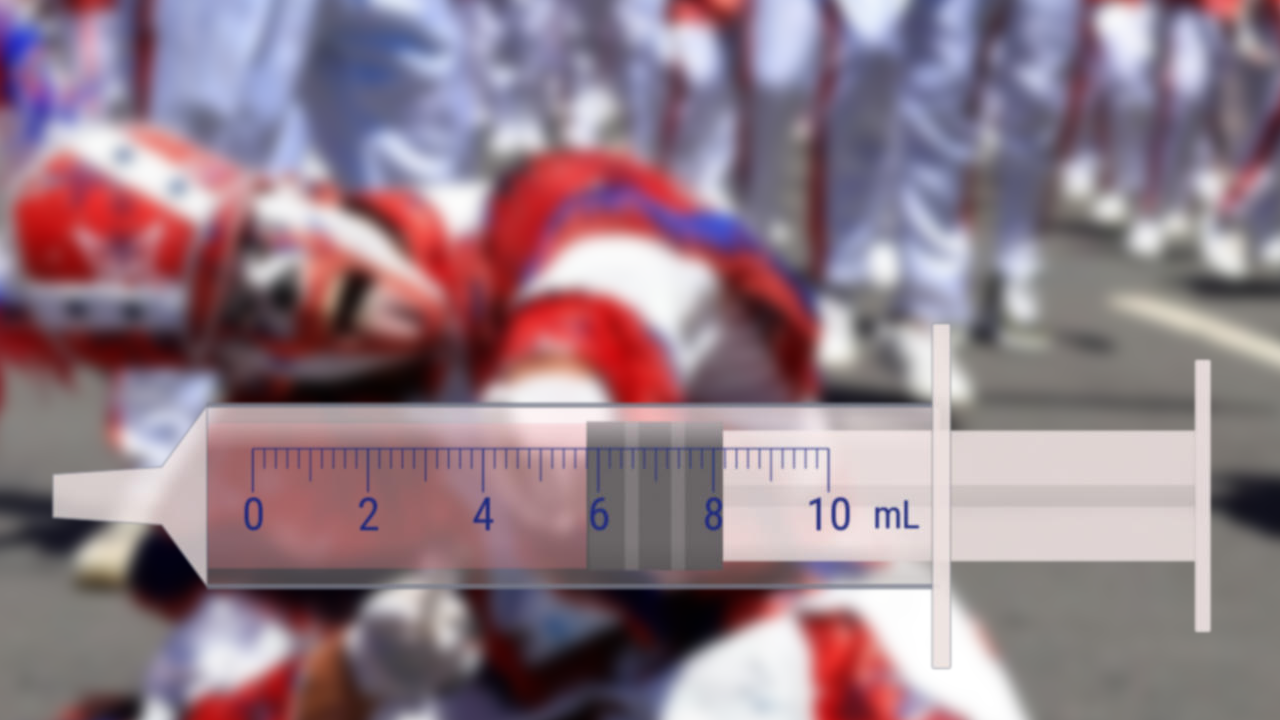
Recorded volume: 5.8 mL
